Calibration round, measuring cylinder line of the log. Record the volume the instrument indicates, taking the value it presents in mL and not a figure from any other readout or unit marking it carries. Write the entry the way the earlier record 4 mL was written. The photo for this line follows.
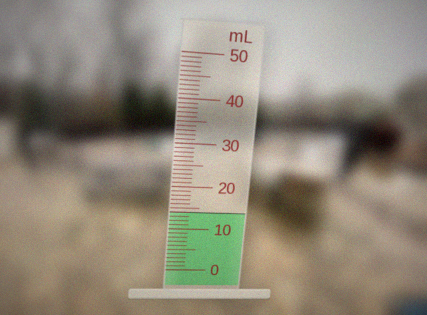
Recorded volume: 14 mL
